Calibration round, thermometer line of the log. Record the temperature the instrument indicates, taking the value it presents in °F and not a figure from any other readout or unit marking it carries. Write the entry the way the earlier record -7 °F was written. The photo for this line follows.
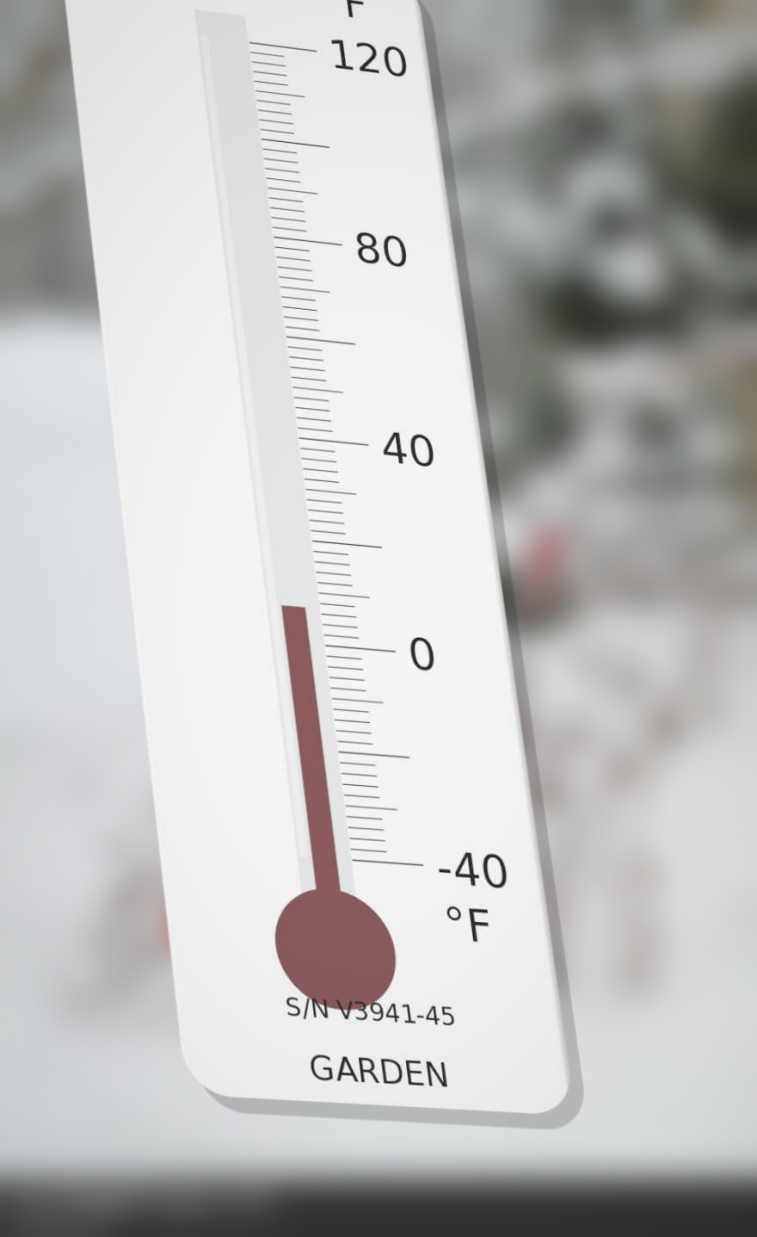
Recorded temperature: 7 °F
